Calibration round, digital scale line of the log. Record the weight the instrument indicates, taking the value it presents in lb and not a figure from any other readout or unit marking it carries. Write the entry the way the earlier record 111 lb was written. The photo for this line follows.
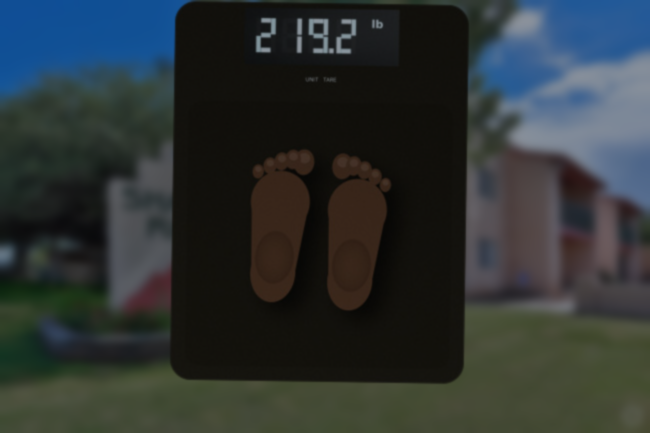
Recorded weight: 219.2 lb
